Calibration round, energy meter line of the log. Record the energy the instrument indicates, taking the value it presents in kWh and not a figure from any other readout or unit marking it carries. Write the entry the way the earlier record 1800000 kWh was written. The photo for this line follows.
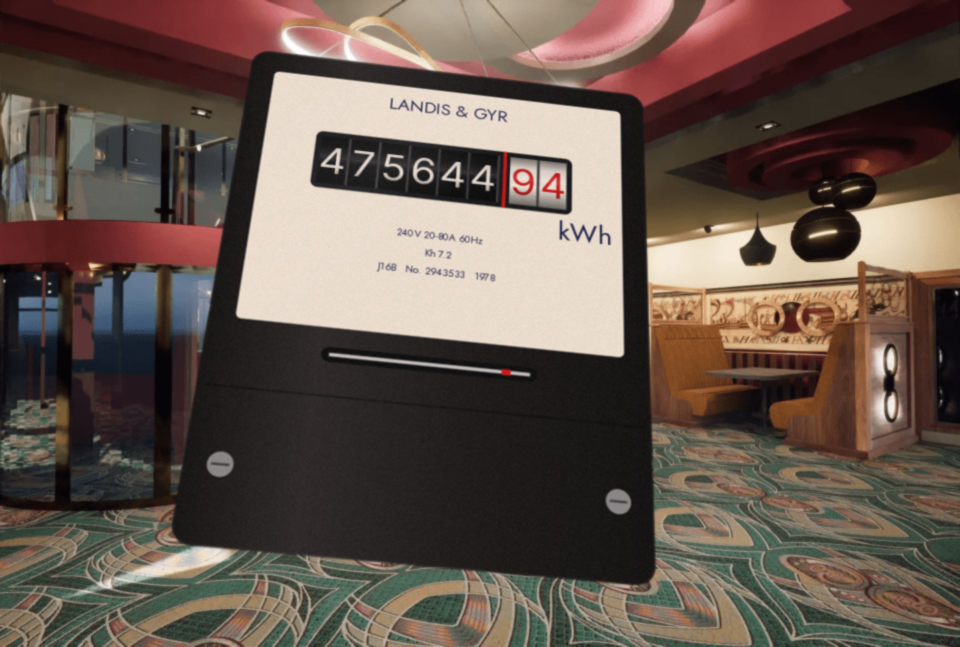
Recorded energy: 475644.94 kWh
